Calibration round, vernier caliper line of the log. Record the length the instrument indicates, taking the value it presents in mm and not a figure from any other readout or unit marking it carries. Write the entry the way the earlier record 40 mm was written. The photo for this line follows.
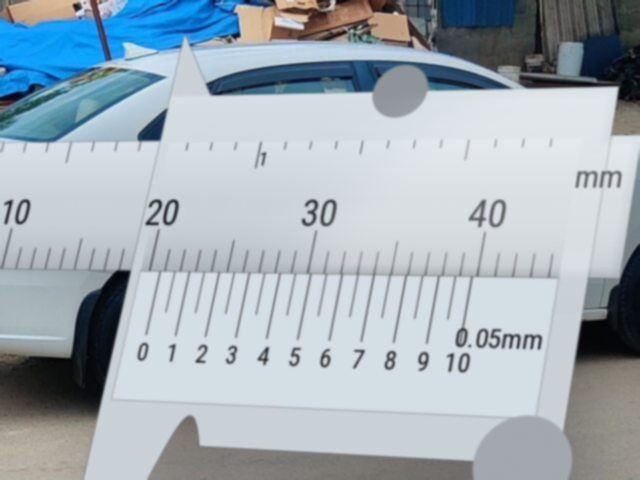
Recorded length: 20.7 mm
